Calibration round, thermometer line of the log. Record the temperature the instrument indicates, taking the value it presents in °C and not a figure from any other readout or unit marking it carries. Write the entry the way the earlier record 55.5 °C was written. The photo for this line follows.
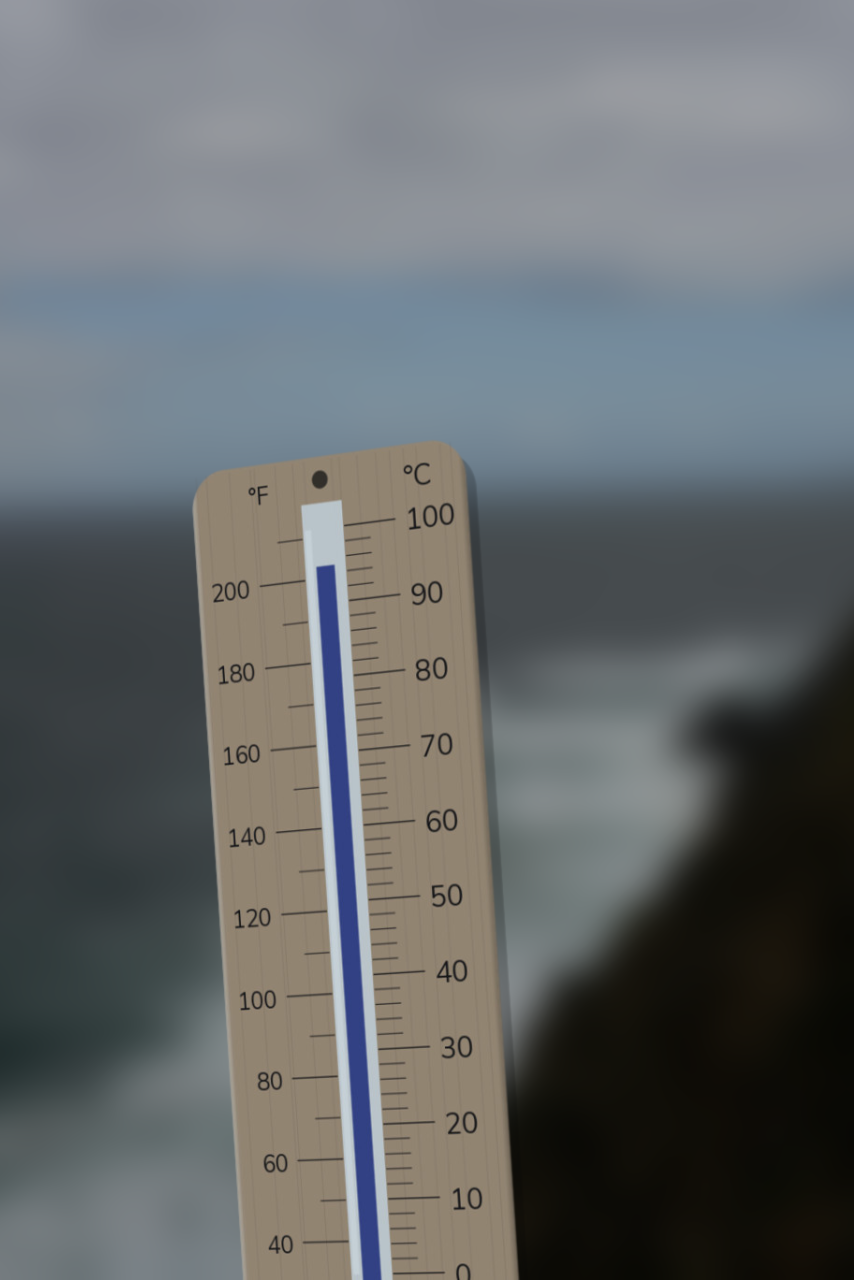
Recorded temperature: 95 °C
